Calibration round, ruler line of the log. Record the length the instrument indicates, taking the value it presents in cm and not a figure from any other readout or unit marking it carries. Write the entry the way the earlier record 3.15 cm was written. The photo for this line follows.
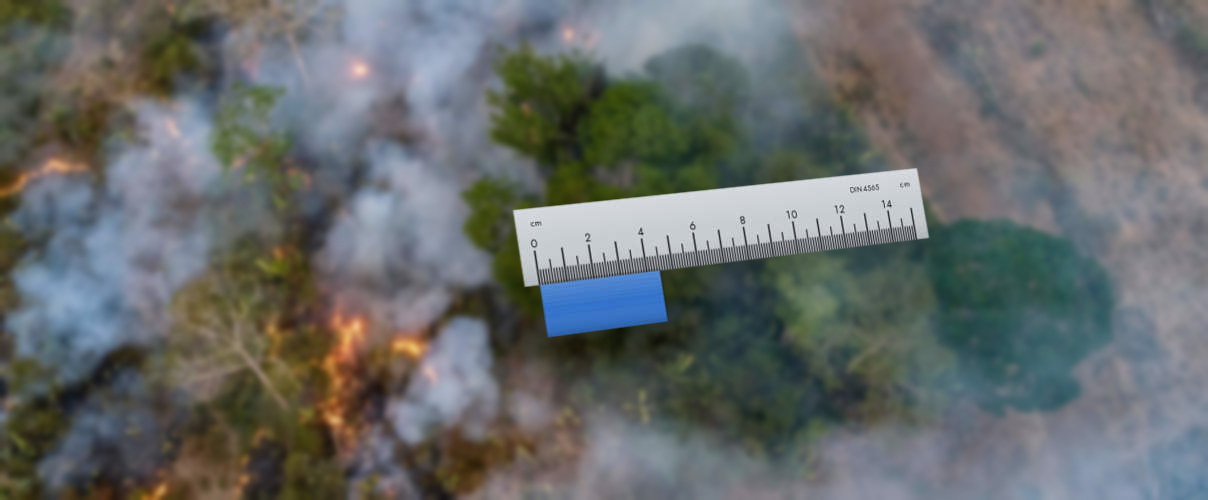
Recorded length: 4.5 cm
